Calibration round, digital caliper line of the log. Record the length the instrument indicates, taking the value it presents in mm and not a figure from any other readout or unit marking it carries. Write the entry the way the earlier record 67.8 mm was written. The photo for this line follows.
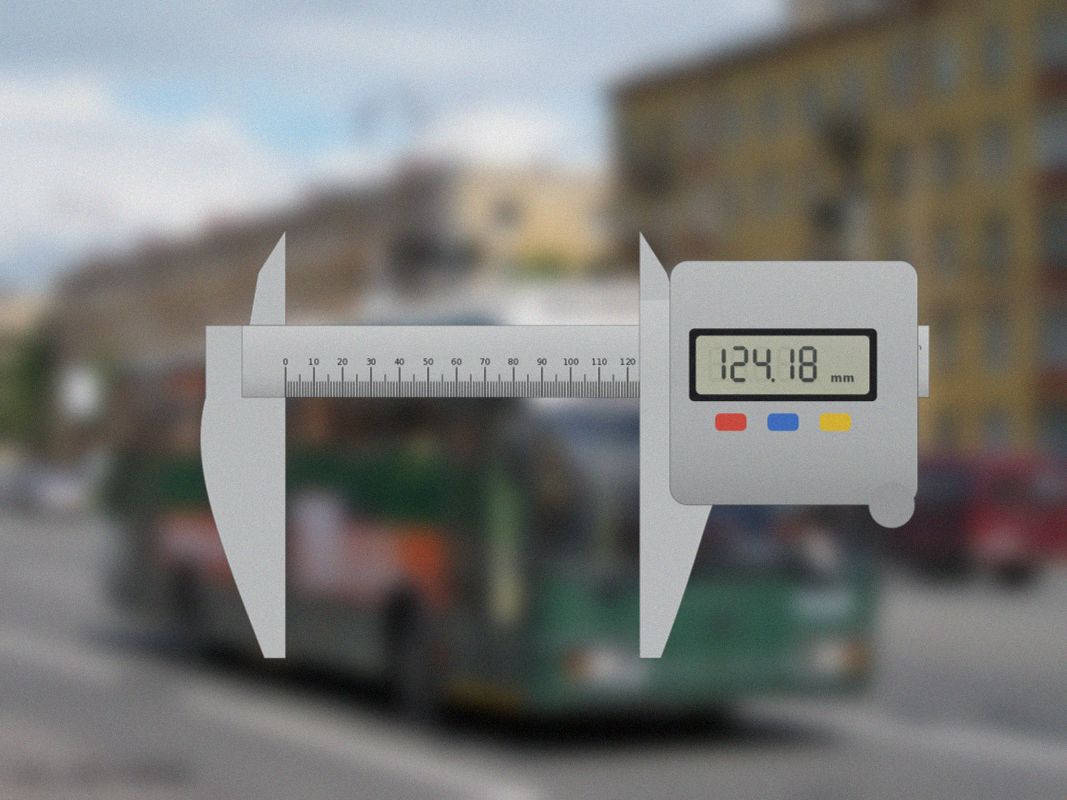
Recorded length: 124.18 mm
